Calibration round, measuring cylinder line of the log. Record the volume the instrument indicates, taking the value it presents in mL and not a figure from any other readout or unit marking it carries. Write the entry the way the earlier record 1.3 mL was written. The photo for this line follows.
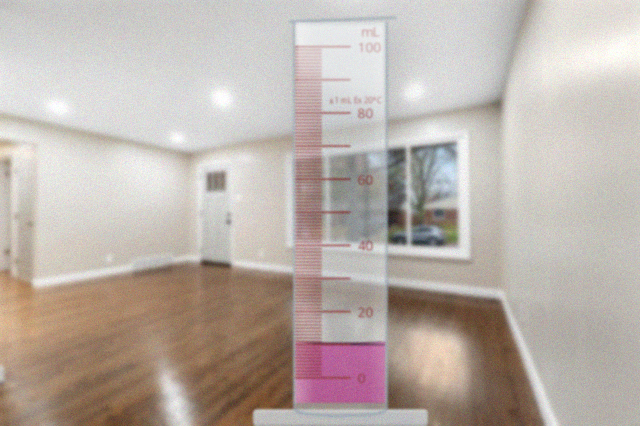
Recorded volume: 10 mL
